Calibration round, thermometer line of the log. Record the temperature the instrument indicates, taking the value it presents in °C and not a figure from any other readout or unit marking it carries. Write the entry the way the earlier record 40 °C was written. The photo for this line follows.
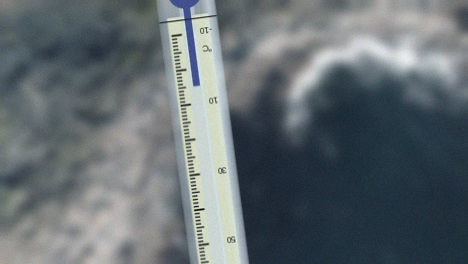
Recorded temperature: 5 °C
